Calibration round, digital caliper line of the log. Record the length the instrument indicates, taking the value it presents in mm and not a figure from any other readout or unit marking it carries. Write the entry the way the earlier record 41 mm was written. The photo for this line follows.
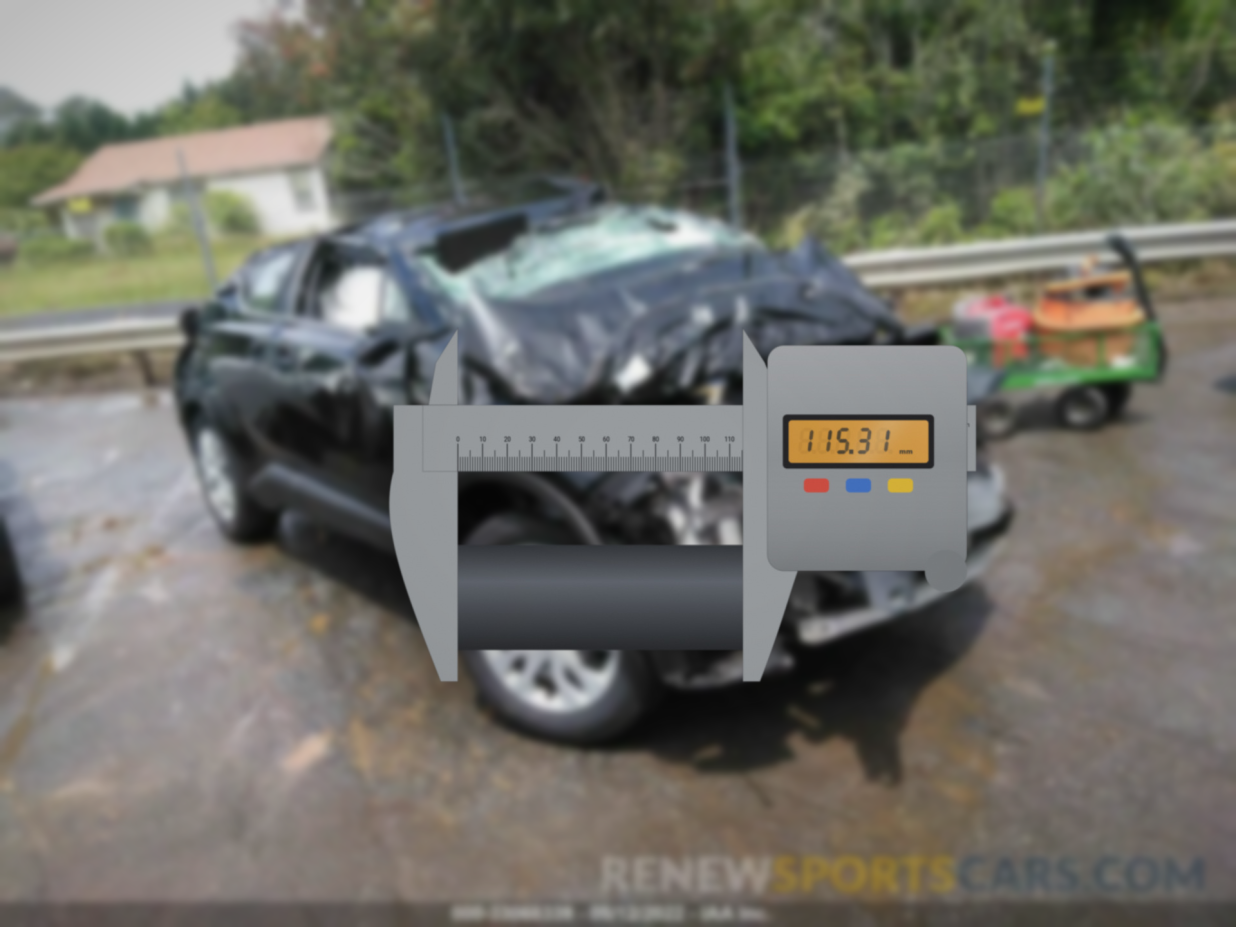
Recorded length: 115.31 mm
